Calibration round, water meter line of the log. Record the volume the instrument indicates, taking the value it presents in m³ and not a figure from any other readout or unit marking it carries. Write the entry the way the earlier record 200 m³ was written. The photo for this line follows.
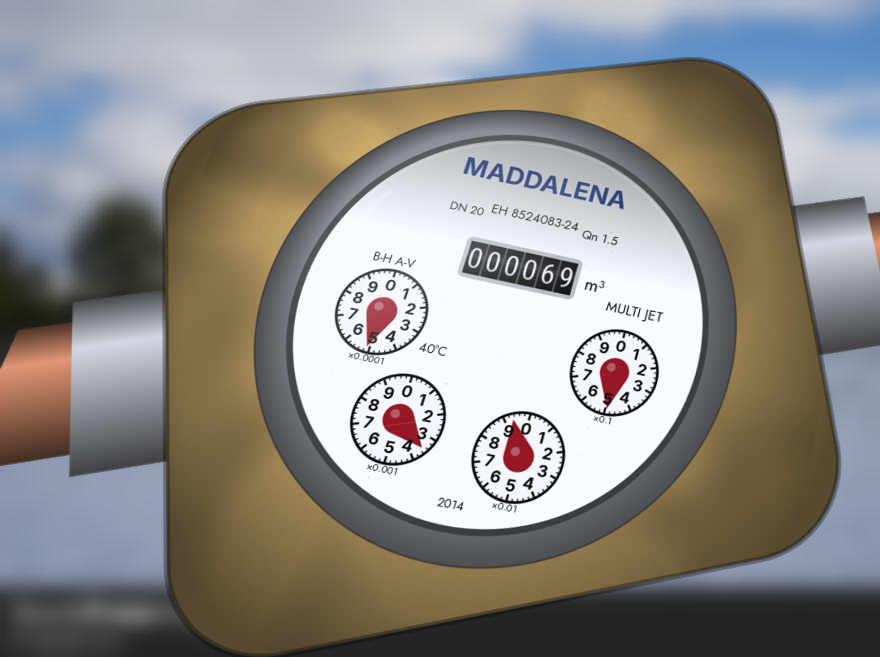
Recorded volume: 69.4935 m³
